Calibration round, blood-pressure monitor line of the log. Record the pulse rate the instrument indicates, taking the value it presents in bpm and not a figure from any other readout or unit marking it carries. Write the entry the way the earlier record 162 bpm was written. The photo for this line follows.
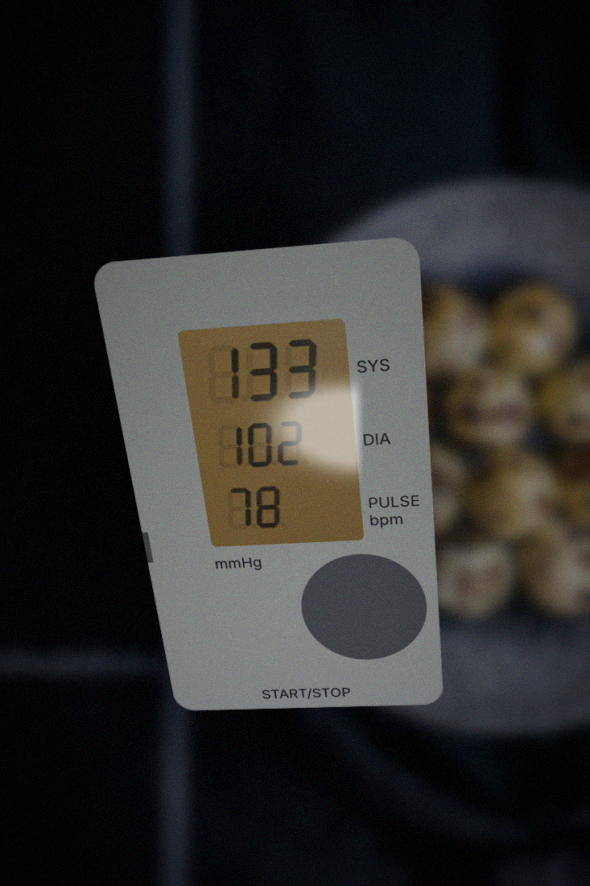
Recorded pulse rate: 78 bpm
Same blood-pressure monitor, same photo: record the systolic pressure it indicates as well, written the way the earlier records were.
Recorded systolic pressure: 133 mmHg
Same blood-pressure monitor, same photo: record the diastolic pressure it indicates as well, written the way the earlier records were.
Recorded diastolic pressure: 102 mmHg
